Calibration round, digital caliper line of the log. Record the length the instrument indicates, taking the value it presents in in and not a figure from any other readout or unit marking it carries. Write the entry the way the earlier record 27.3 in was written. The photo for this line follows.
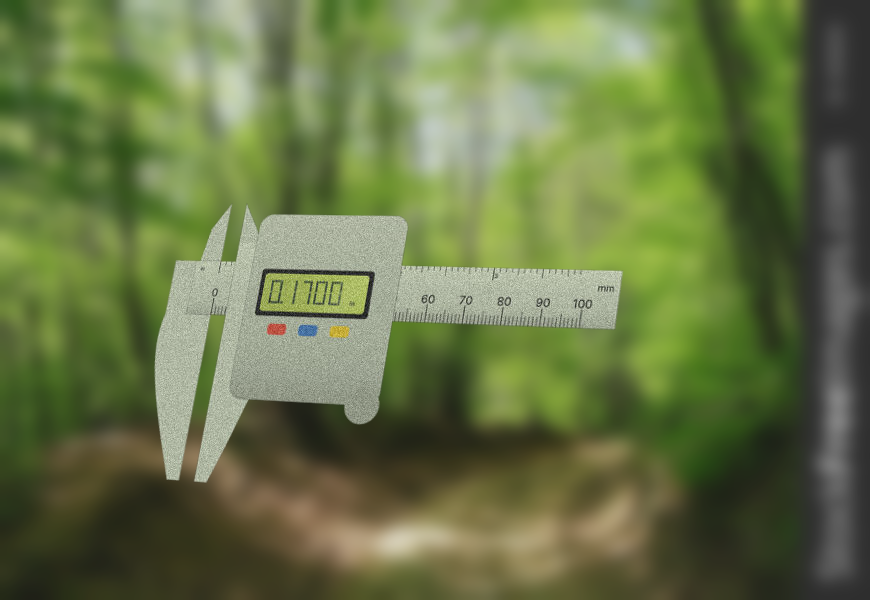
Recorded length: 0.1700 in
